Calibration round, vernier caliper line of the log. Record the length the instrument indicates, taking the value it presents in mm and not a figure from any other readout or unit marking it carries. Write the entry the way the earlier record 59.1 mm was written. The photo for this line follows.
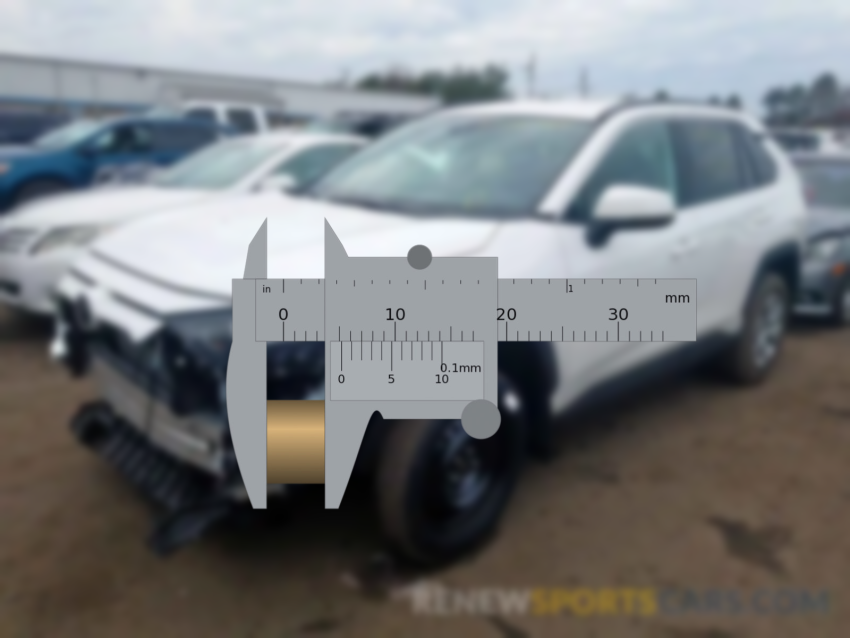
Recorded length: 5.2 mm
